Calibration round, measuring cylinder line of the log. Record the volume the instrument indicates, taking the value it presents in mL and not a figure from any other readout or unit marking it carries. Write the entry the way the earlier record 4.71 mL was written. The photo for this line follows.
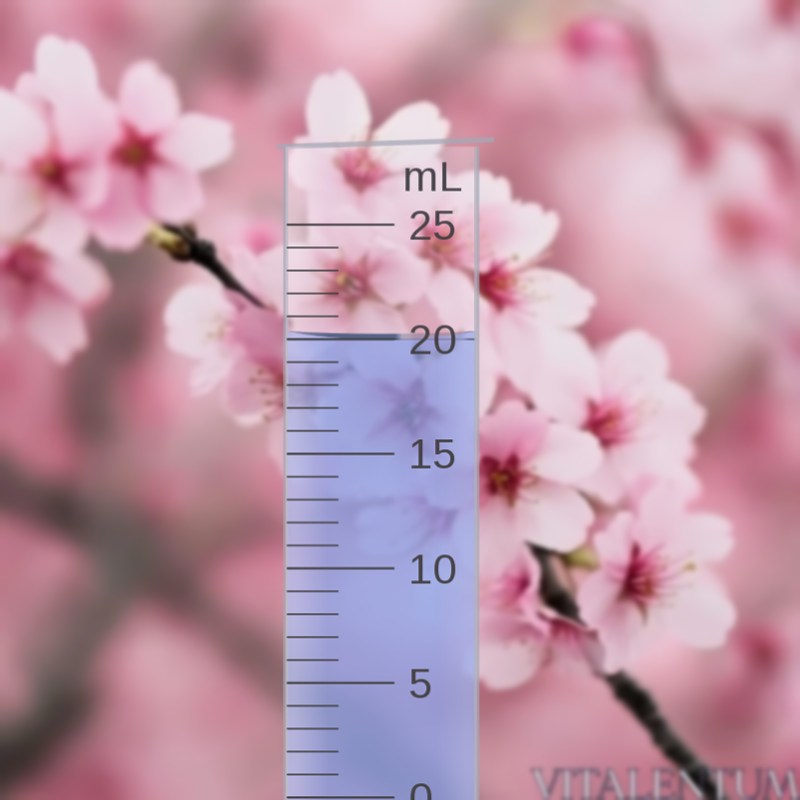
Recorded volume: 20 mL
